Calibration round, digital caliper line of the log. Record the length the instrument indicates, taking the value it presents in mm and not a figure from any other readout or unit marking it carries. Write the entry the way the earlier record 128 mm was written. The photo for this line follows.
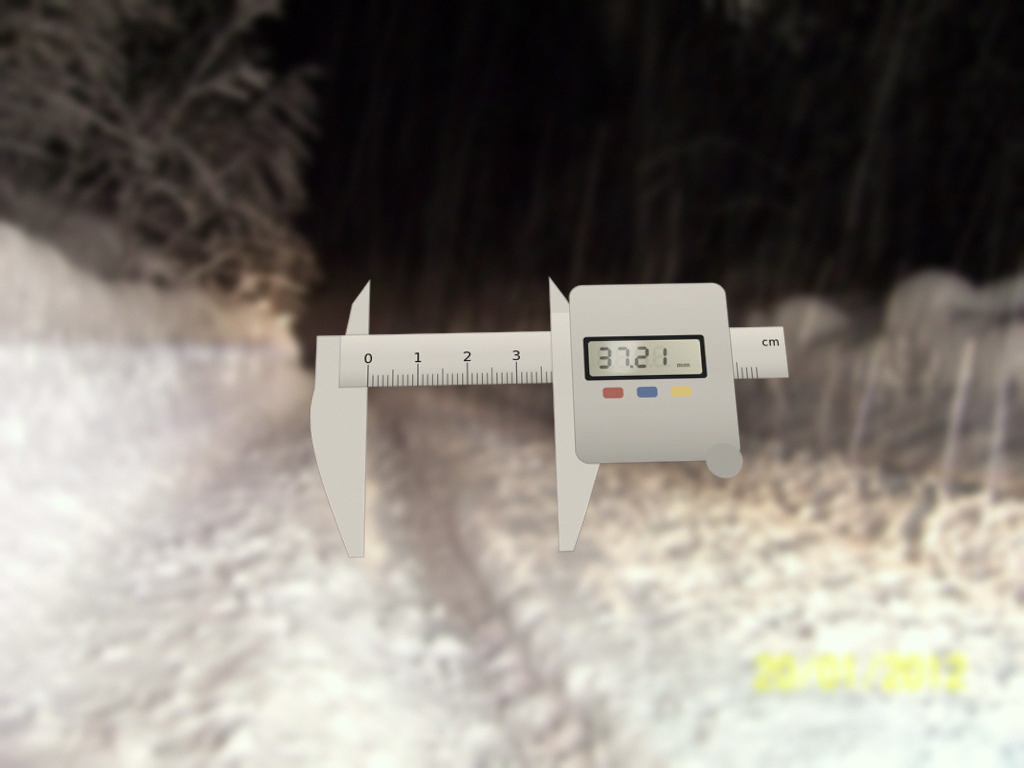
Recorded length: 37.21 mm
